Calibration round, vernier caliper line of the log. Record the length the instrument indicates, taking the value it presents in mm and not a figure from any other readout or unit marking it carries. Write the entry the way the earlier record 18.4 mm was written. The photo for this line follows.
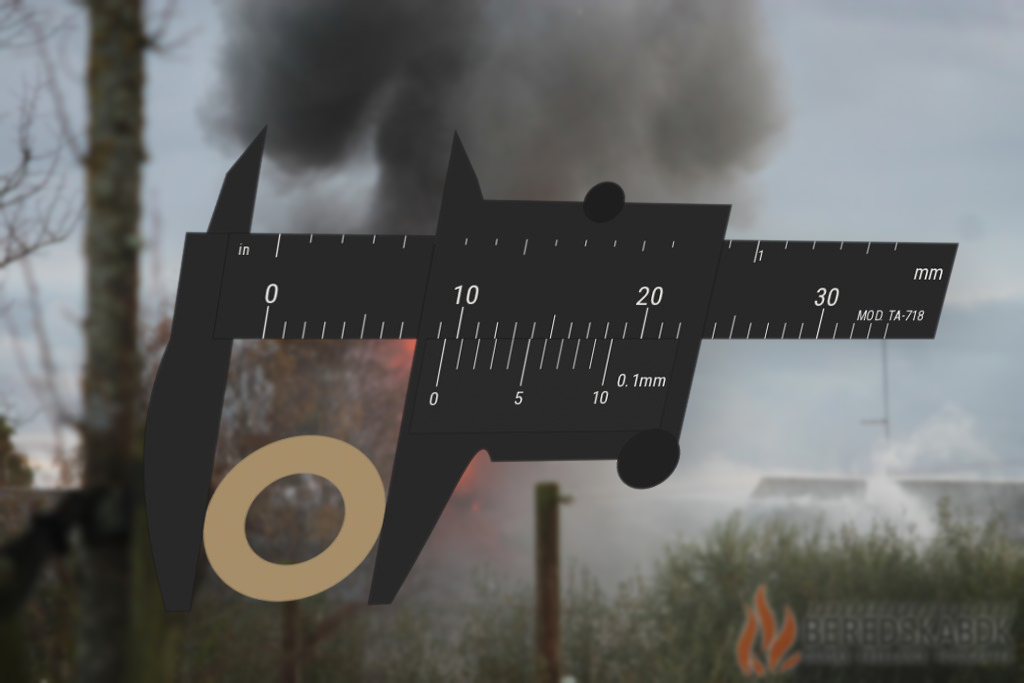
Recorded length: 9.4 mm
